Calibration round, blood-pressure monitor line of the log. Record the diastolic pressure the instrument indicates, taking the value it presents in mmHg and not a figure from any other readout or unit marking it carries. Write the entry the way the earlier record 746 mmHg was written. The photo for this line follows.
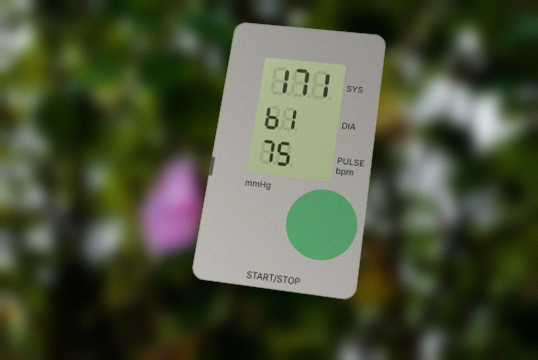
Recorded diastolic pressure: 61 mmHg
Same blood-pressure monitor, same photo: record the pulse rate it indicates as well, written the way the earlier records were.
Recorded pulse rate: 75 bpm
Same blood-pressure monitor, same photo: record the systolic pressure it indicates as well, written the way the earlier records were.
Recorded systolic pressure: 171 mmHg
